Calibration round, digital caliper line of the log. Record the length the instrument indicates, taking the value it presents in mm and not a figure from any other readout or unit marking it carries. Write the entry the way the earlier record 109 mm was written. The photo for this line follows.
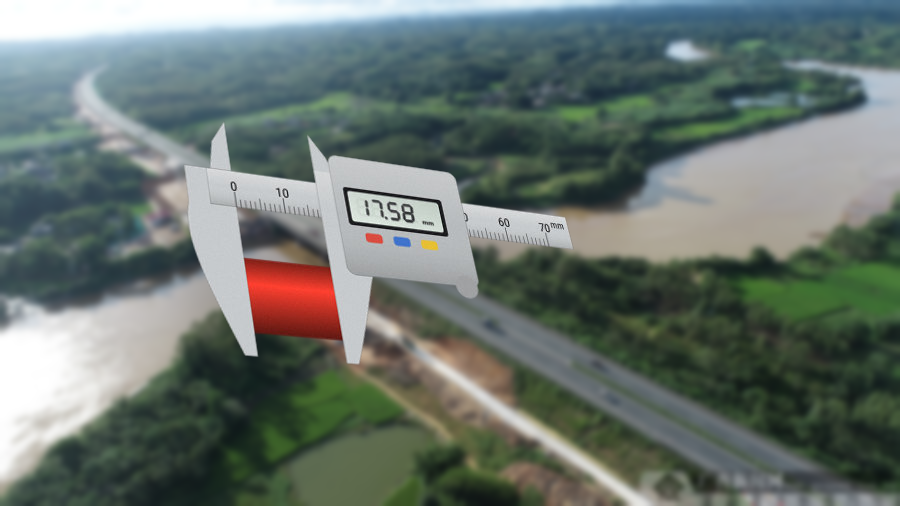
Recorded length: 17.58 mm
